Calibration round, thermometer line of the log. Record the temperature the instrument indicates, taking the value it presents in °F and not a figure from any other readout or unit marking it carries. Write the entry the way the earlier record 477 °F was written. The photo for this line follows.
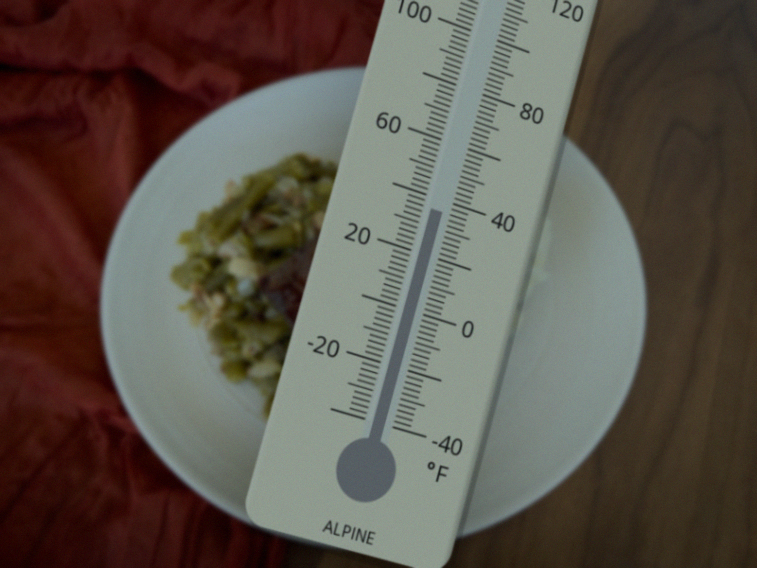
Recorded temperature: 36 °F
